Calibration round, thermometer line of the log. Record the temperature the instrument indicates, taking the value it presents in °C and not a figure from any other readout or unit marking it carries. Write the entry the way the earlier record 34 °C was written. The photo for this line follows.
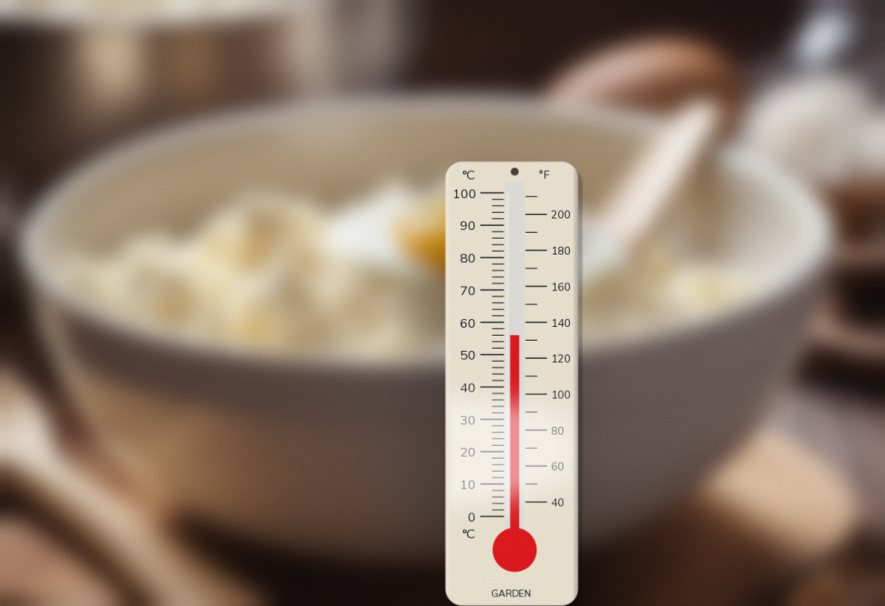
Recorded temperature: 56 °C
